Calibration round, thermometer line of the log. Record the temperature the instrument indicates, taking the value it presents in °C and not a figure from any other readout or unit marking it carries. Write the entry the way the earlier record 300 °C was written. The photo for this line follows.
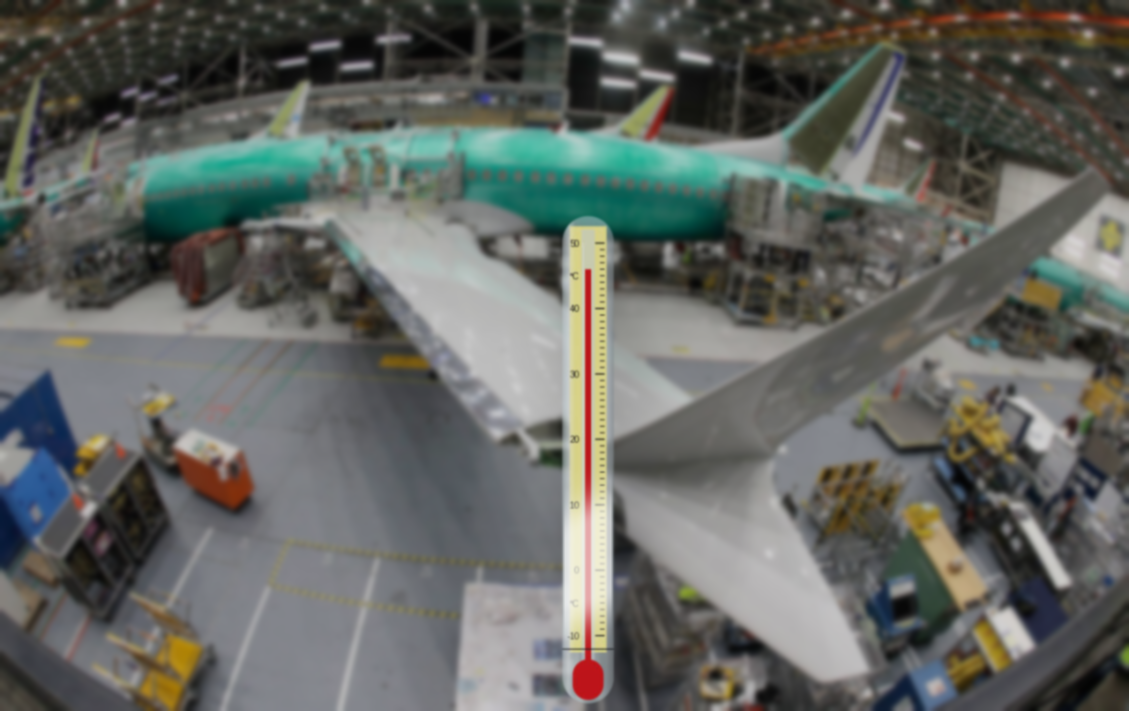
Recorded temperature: 46 °C
